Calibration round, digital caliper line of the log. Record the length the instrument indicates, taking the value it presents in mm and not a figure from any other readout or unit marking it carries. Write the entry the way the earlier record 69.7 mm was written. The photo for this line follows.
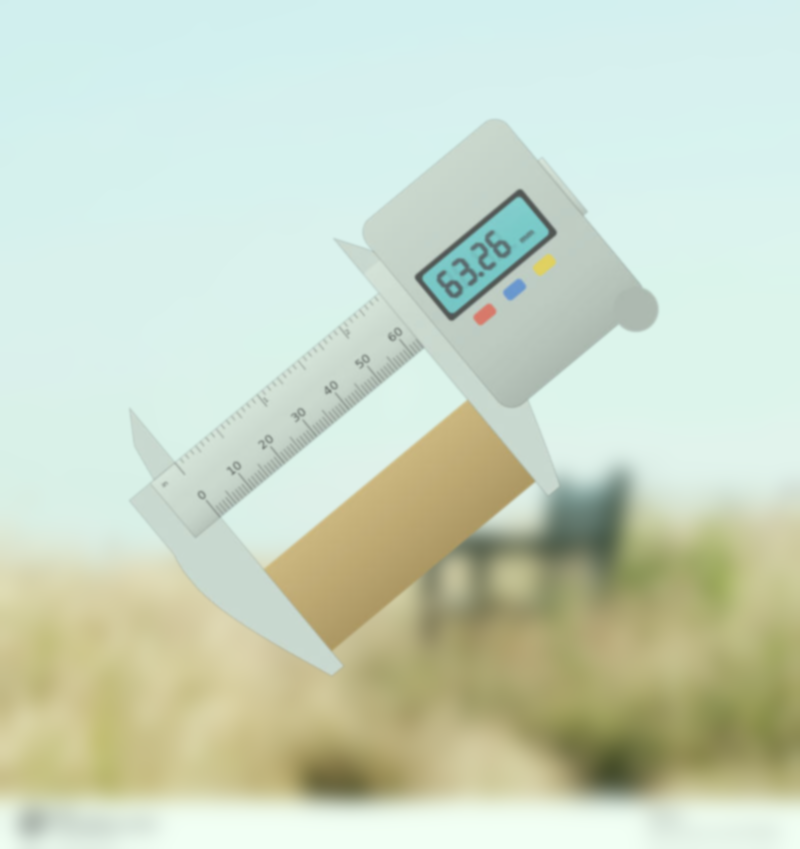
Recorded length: 63.26 mm
